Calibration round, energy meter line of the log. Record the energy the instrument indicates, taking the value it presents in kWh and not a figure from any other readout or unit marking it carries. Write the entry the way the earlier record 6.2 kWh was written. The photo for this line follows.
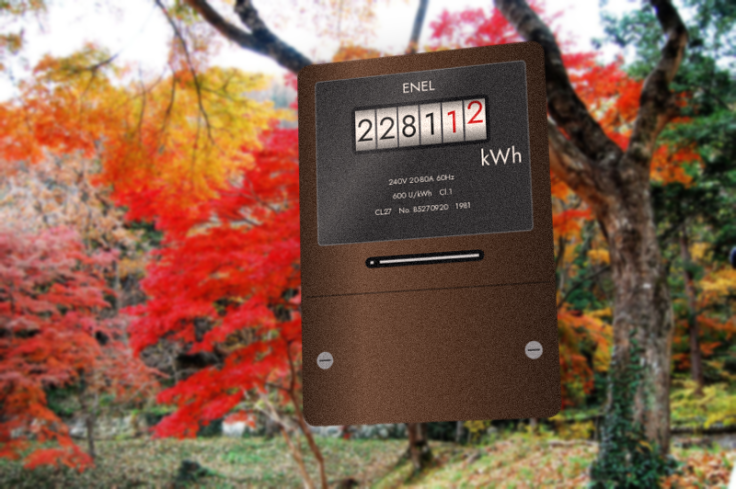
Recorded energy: 2281.12 kWh
